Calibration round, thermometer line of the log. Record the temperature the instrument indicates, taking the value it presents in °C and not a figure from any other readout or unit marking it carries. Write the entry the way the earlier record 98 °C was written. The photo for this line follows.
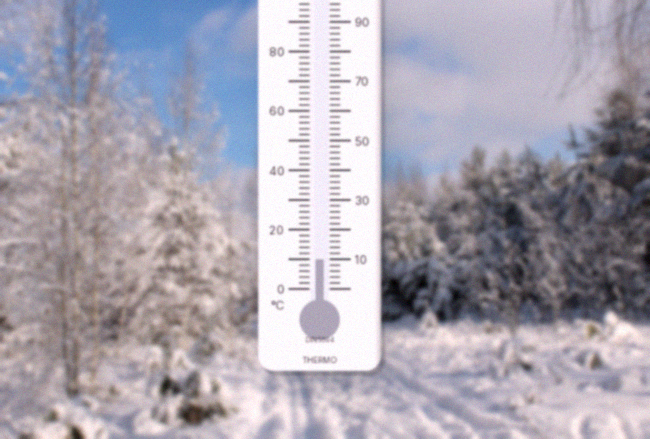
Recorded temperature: 10 °C
